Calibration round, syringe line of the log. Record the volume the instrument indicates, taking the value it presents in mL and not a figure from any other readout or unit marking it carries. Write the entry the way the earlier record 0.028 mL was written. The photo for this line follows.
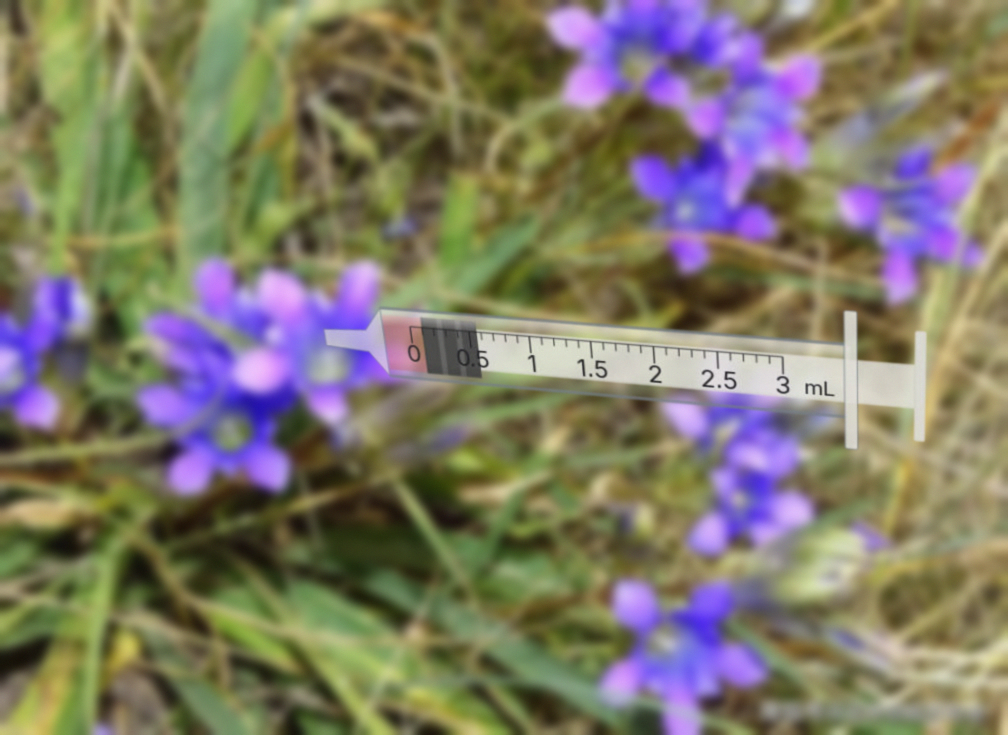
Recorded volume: 0.1 mL
